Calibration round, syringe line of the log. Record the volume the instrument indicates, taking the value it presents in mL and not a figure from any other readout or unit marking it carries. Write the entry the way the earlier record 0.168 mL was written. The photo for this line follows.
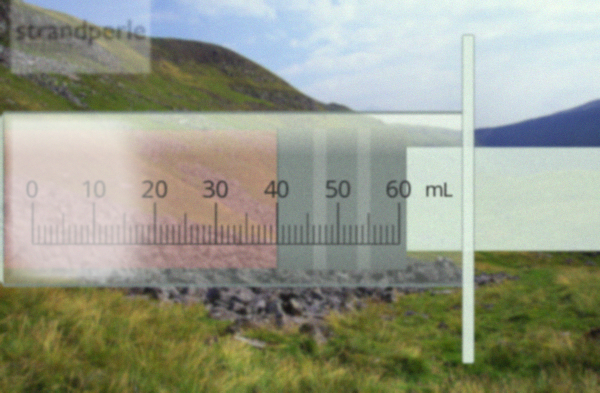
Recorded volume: 40 mL
